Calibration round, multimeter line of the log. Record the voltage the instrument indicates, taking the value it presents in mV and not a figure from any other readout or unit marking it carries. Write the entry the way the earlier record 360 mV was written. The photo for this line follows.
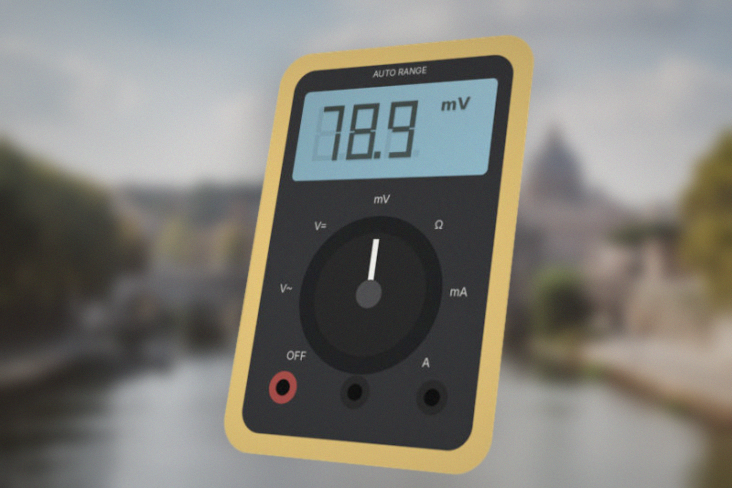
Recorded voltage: 78.9 mV
